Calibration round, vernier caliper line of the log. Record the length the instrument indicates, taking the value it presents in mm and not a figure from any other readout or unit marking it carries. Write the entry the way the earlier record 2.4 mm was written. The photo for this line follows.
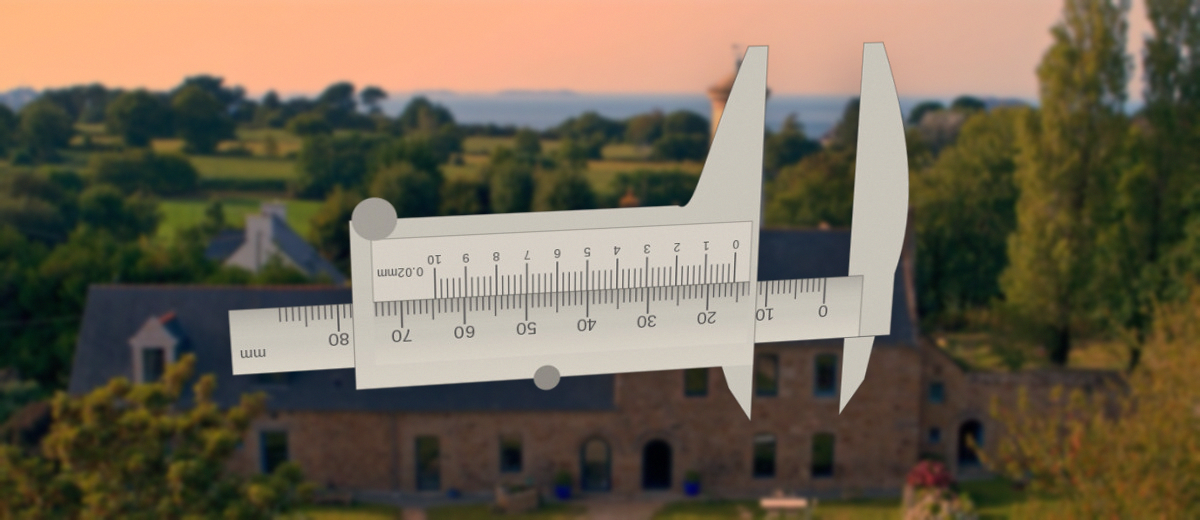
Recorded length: 15.6 mm
